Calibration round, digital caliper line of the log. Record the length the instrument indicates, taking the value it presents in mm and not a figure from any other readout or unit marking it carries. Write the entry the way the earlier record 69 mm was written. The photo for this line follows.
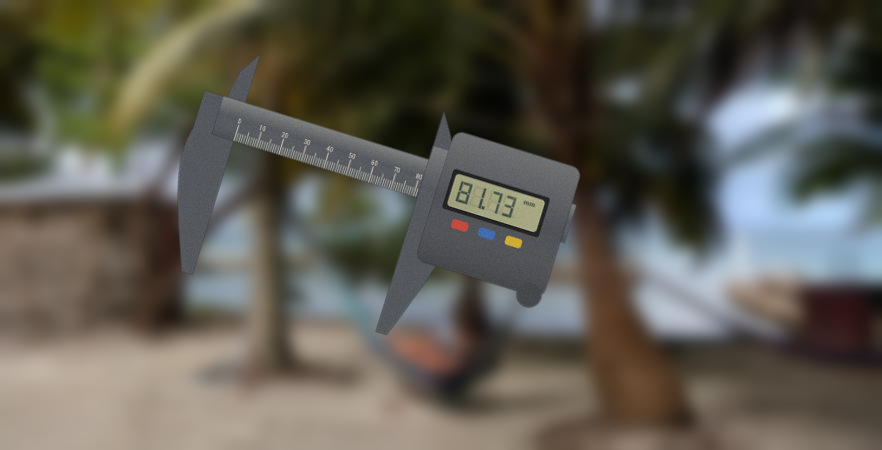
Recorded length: 81.73 mm
